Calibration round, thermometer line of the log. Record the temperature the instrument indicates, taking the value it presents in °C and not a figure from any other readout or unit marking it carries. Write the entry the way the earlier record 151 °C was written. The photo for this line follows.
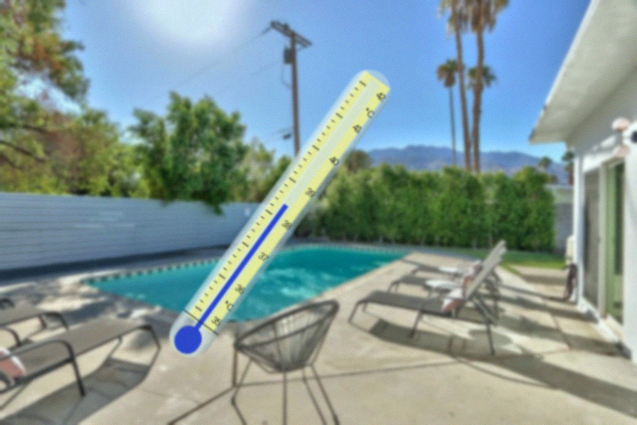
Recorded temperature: 38.4 °C
